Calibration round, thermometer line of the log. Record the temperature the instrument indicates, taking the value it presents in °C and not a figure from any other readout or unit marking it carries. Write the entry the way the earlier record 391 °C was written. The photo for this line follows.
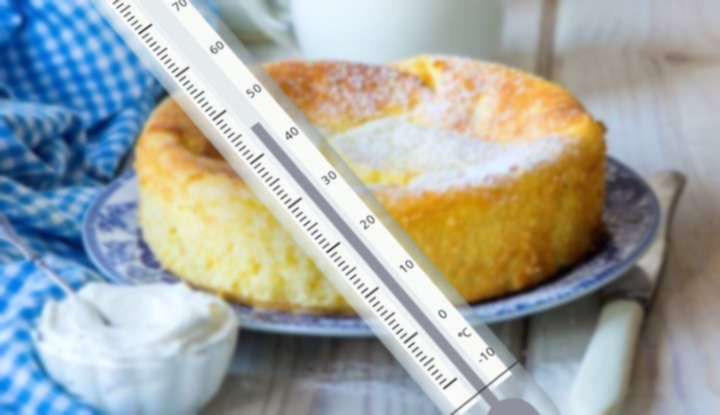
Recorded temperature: 45 °C
